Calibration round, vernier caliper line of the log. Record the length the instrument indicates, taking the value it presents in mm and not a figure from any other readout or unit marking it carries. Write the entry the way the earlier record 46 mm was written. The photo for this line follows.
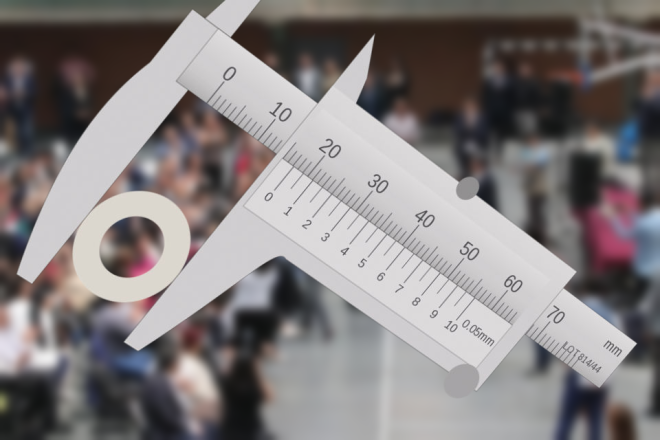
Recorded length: 17.2 mm
